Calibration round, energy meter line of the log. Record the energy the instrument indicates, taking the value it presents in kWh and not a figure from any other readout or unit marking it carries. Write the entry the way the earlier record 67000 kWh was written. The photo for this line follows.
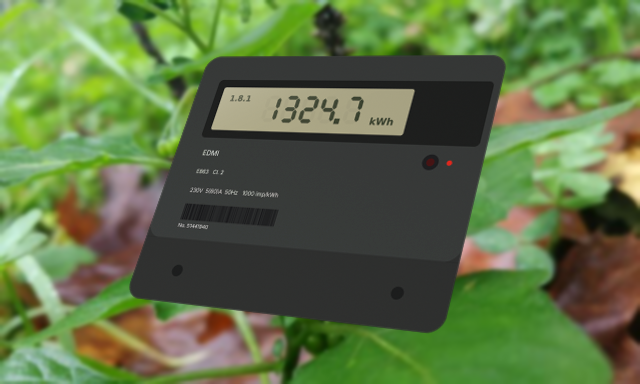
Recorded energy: 1324.7 kWh
